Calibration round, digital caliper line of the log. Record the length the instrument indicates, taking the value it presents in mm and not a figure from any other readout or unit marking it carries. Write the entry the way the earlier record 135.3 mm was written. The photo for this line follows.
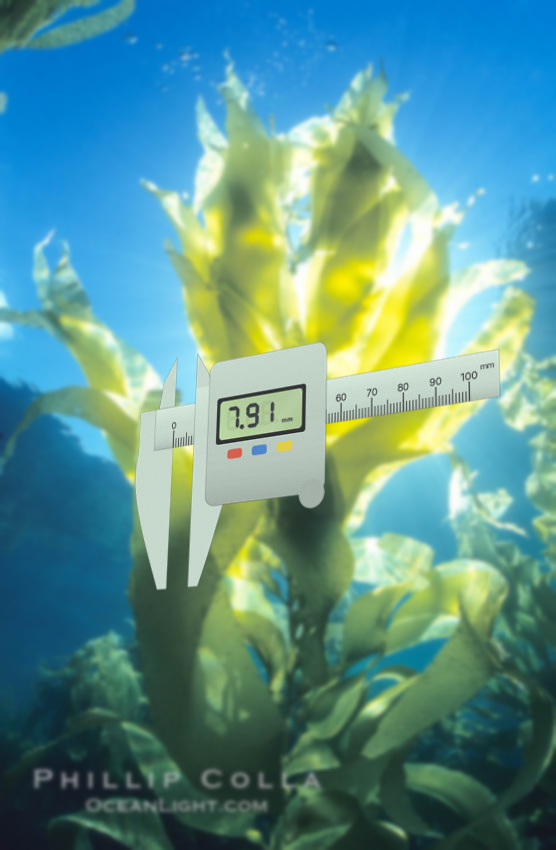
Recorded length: 7.91 mm
